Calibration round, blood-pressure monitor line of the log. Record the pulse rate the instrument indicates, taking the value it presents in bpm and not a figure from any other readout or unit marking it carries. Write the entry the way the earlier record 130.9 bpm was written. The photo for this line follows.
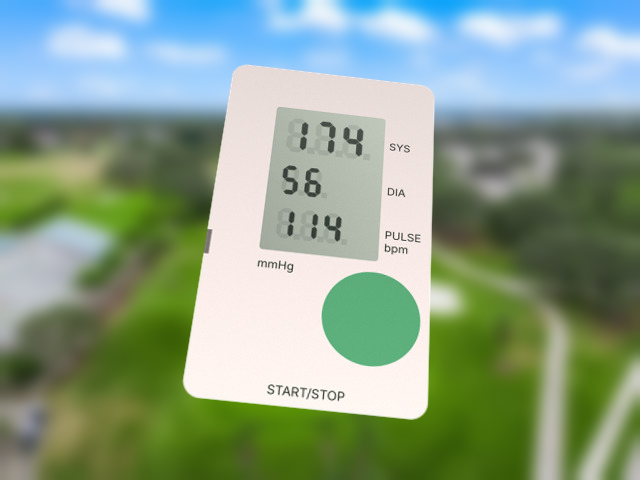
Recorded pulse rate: 114 bpm
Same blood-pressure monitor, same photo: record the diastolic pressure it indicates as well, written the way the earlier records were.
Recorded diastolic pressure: 56 mmHg
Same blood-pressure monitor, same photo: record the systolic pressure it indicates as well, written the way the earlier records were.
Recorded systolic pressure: 174 mmHg
